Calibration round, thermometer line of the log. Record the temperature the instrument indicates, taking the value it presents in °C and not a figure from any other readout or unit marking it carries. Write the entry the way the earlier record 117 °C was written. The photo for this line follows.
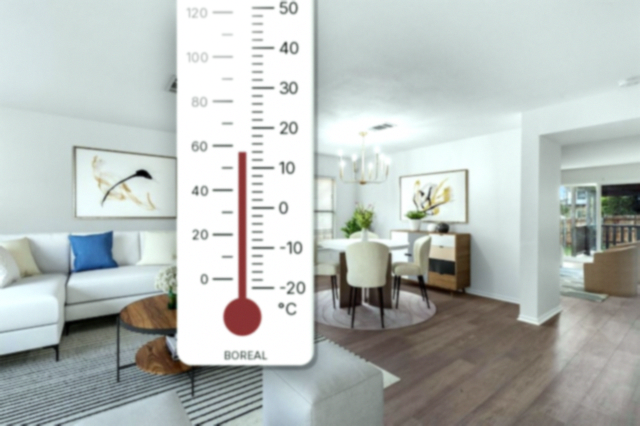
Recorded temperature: 14 °C
